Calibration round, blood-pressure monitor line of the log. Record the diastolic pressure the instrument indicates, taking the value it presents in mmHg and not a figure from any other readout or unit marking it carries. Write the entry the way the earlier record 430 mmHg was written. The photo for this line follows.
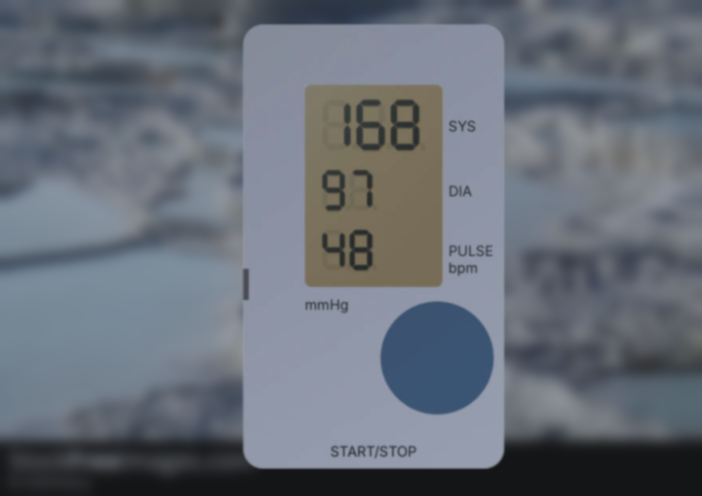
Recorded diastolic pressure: 97 mmHg
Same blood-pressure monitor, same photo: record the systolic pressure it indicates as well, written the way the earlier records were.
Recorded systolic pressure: 168 mmHg
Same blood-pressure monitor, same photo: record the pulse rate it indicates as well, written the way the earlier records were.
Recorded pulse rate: 48 bpm
